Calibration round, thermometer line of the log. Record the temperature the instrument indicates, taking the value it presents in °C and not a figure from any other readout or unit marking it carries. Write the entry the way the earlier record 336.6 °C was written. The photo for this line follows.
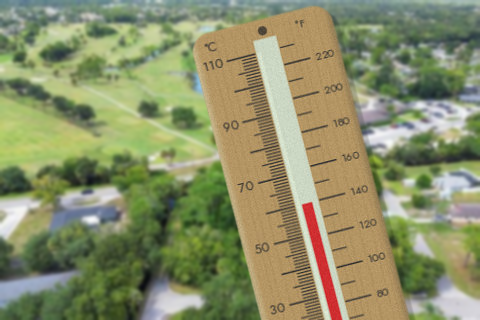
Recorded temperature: 60 °C
